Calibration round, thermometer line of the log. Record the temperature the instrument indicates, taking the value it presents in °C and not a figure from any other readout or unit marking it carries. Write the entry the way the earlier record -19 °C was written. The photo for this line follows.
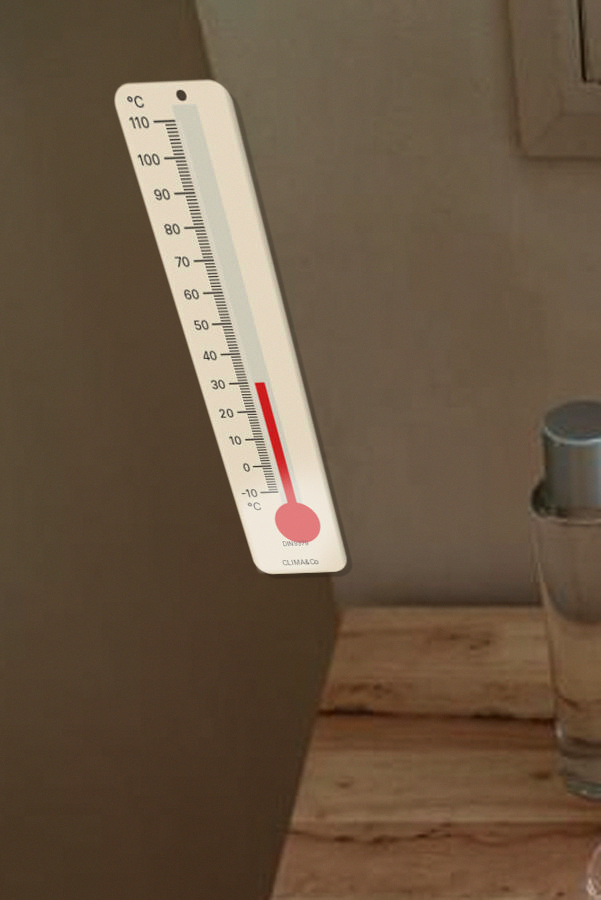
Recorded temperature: 30 °C
